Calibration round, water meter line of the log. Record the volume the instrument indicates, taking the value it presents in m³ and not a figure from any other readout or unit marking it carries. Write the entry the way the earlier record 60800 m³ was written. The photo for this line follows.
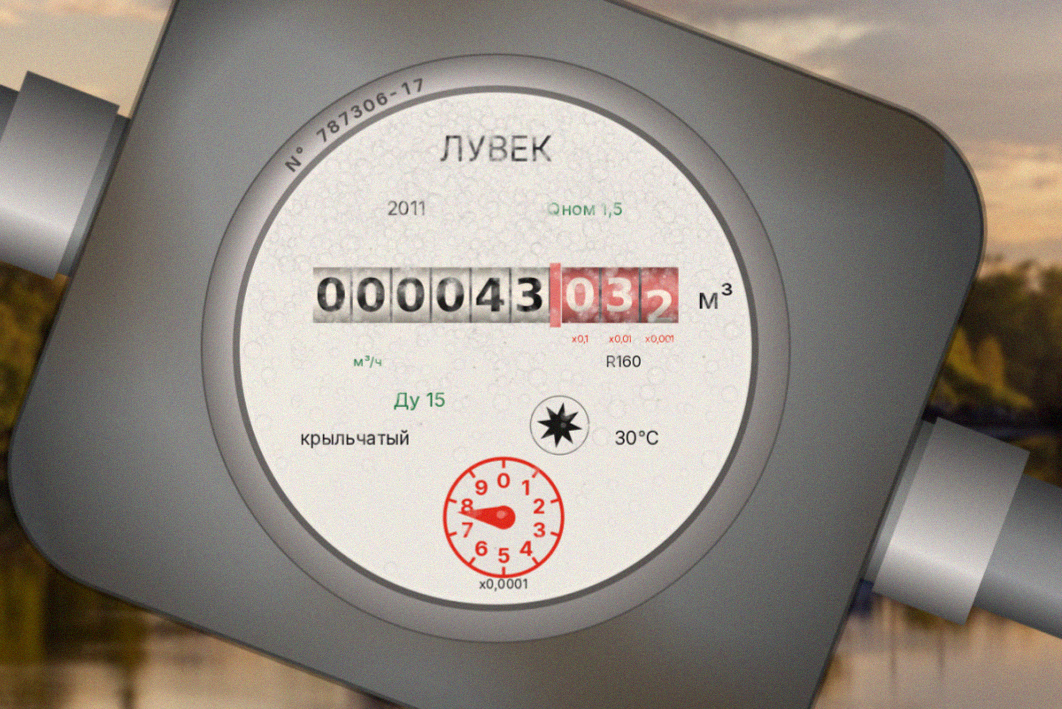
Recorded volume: 43.0317 m³
